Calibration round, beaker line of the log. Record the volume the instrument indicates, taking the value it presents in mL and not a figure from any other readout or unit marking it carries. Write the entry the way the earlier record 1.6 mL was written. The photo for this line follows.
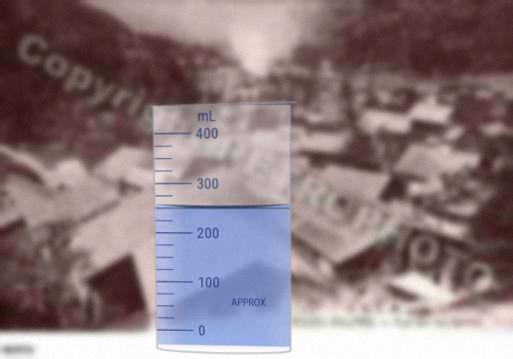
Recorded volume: 250 mL
